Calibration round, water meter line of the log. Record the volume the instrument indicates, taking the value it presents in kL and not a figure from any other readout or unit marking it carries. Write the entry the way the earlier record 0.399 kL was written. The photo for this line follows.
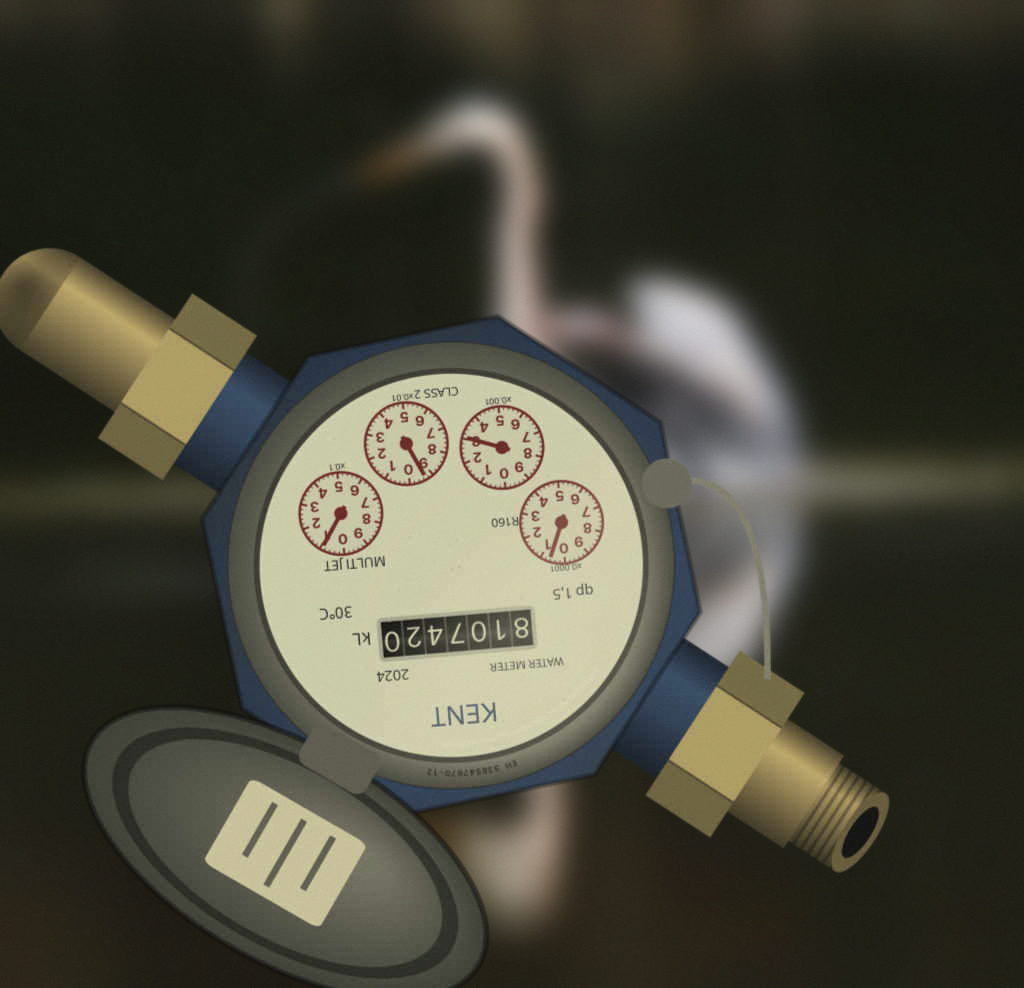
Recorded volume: 8107420.0930 kL
